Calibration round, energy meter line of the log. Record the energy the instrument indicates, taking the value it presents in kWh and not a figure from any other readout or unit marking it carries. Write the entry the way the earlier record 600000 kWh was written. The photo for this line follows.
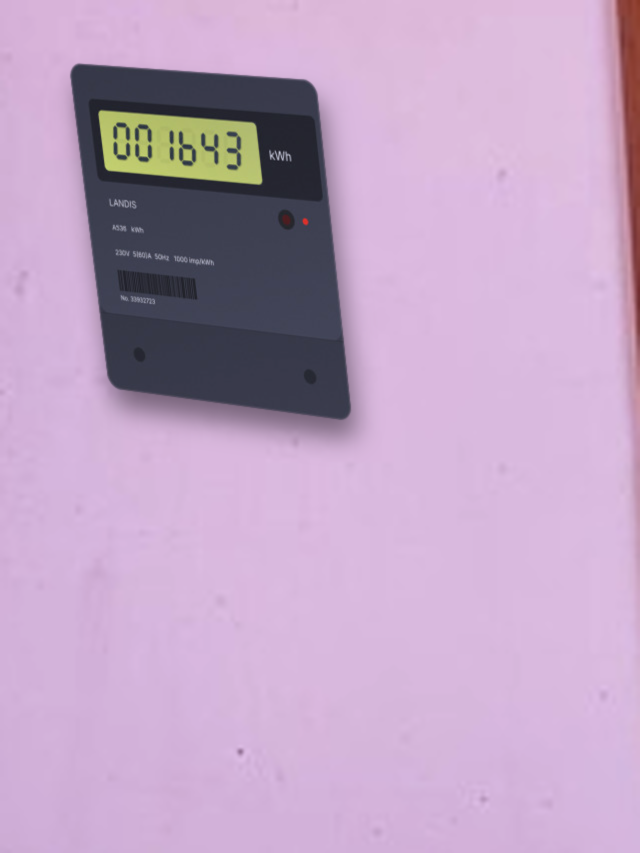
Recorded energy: 1643 kWh
